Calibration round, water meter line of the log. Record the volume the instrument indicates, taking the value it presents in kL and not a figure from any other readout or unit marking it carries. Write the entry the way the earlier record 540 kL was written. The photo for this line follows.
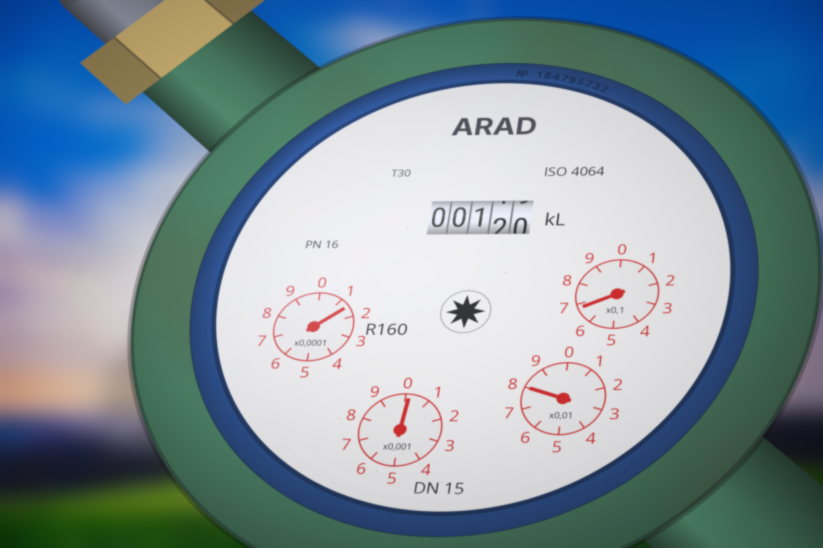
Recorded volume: 119.6801 kL
